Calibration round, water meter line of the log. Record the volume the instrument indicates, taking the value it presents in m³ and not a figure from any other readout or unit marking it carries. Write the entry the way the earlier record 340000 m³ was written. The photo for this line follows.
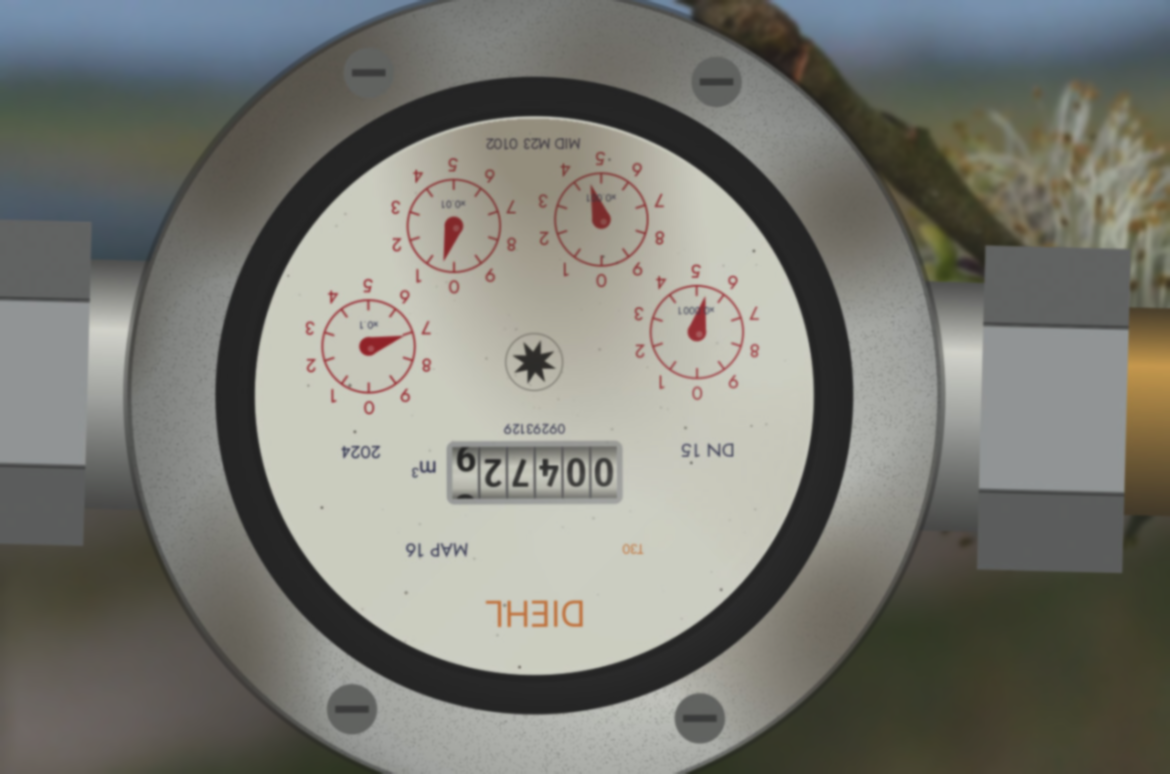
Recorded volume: 4728.7045 m³
